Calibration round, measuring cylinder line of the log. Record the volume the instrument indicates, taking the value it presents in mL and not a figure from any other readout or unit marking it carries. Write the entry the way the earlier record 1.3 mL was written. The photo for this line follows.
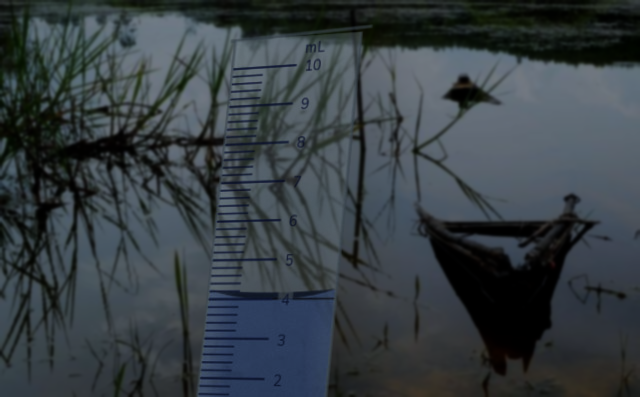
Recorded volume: 4 mL
